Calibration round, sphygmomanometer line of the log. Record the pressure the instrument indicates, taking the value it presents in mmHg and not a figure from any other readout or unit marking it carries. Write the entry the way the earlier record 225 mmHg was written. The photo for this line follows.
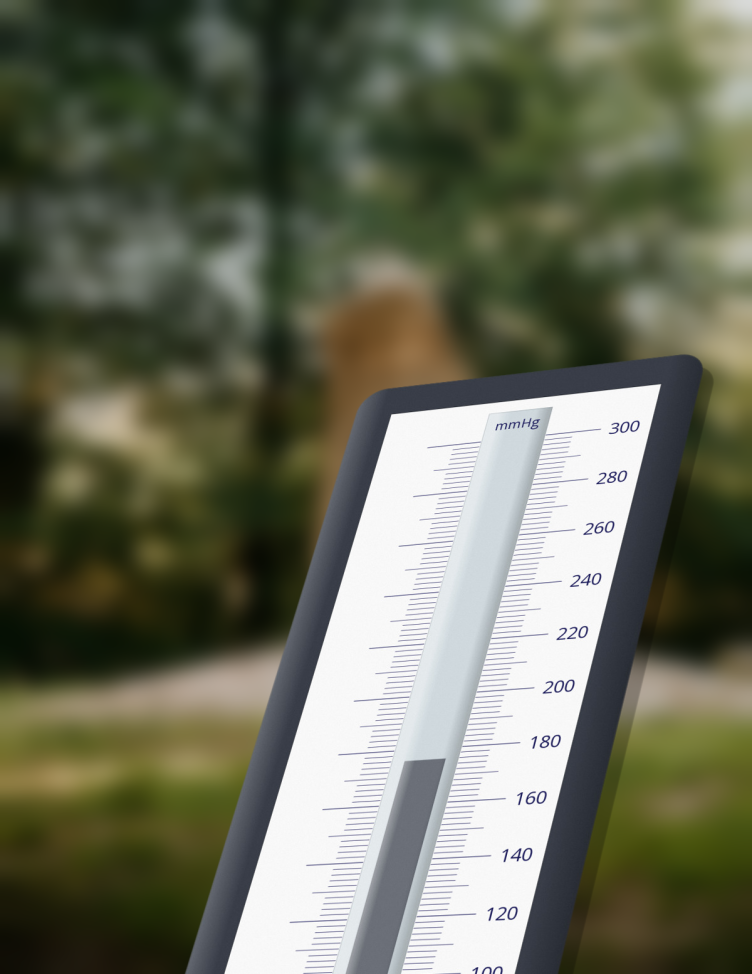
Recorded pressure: 176 mmHg
